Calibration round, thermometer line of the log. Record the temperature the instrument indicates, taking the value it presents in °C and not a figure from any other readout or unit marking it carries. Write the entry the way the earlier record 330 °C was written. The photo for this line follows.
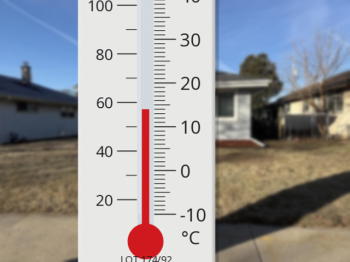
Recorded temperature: 14 °C
